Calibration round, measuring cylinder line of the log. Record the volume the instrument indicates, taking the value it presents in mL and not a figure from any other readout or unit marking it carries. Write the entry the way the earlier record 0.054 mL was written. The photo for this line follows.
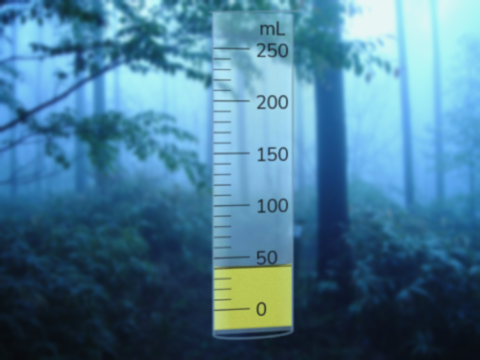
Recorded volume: 40 mL
